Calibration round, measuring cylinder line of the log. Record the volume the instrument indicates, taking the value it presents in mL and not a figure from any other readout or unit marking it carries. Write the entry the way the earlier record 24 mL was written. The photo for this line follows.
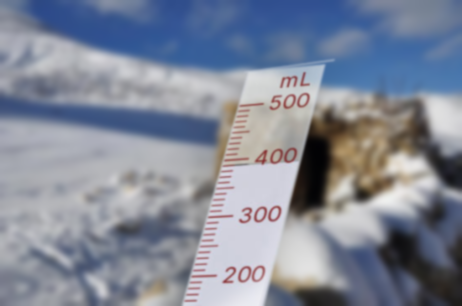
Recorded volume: 390 mL
